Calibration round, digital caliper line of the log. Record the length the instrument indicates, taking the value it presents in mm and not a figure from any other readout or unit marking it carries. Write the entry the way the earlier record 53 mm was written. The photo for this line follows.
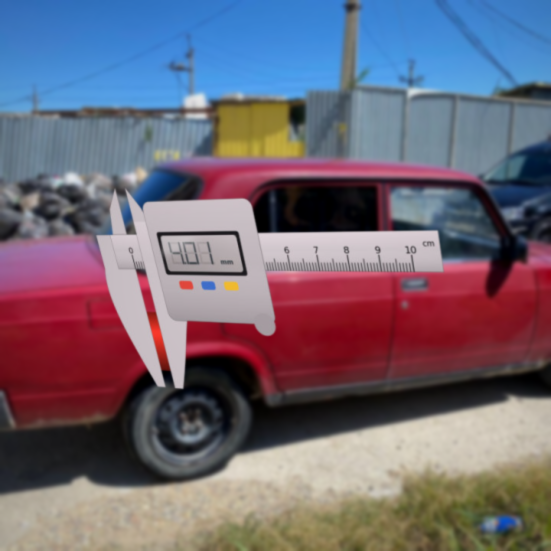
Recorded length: 4.01 mm
